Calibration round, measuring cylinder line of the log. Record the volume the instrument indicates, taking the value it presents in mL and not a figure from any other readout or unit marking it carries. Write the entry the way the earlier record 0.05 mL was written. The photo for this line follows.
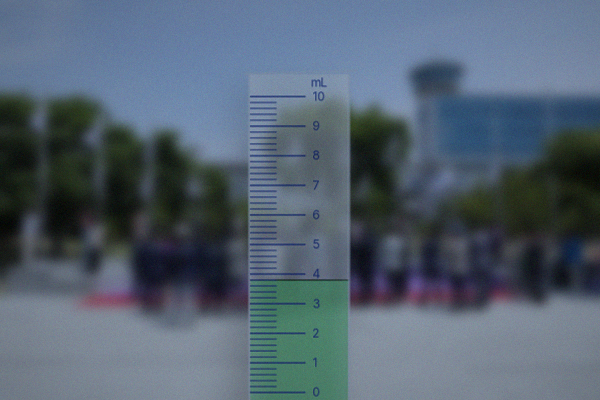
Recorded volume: 3.8 mL
